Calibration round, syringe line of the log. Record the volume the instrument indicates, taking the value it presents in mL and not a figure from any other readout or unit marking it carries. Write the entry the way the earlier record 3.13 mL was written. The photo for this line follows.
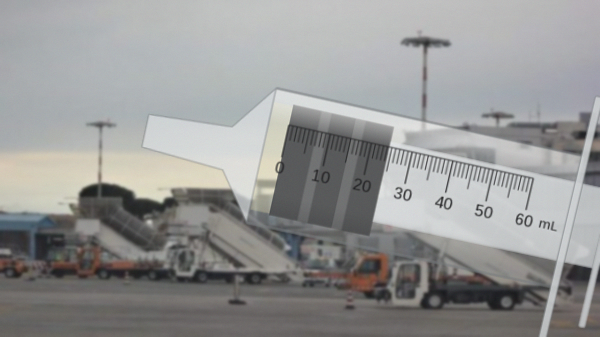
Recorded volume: 0 mL
